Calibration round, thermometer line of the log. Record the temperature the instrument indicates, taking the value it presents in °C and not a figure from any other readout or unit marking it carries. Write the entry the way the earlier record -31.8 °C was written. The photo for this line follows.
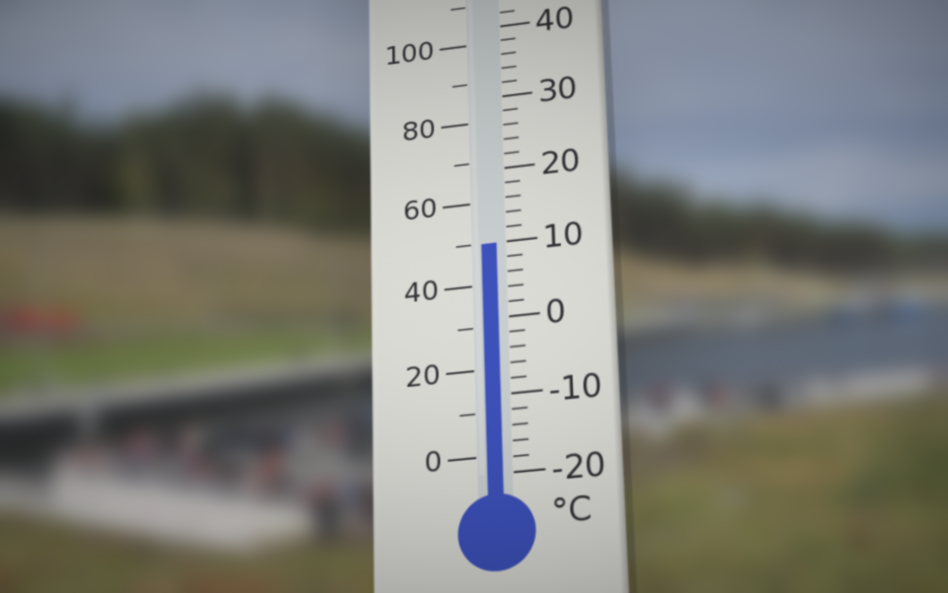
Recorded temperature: 10 °C
